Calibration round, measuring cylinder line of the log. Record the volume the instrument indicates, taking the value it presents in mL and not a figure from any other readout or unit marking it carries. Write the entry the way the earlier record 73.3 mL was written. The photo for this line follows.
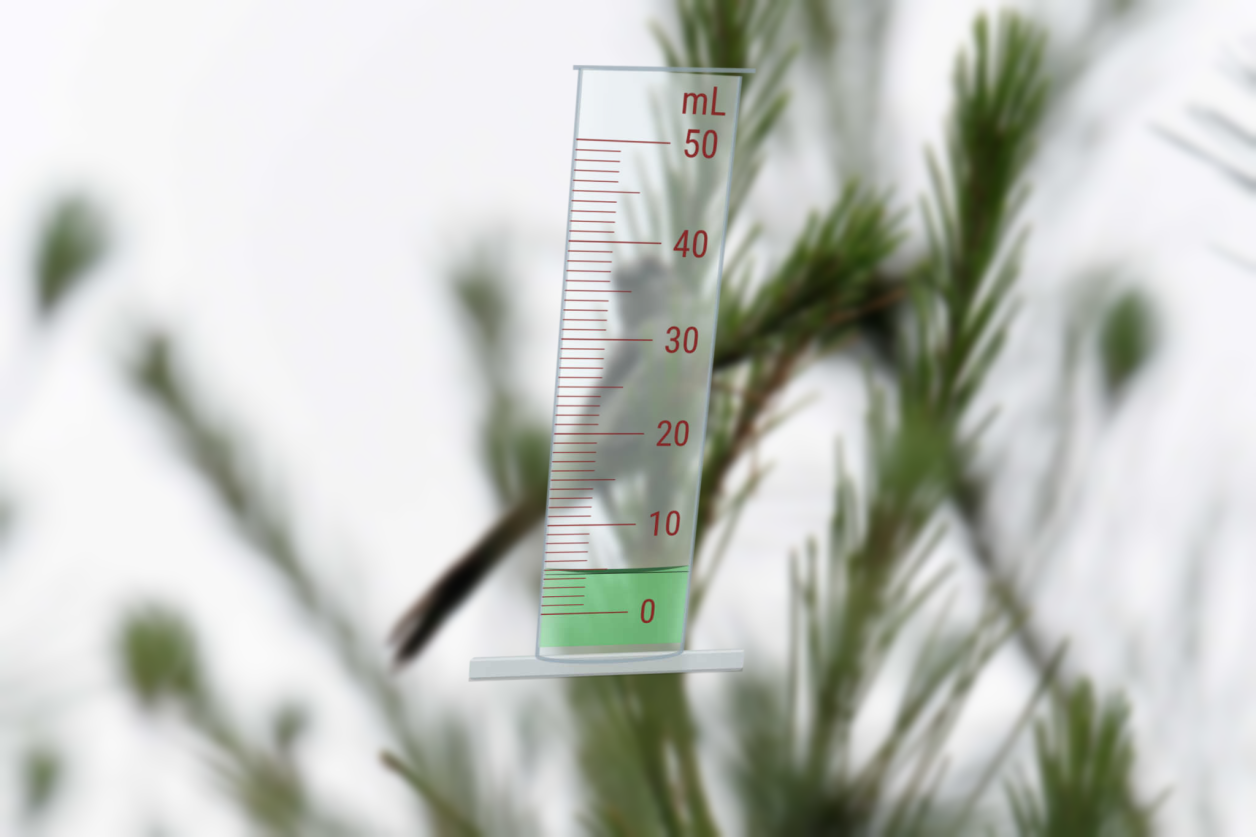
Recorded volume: 4.5 mL
